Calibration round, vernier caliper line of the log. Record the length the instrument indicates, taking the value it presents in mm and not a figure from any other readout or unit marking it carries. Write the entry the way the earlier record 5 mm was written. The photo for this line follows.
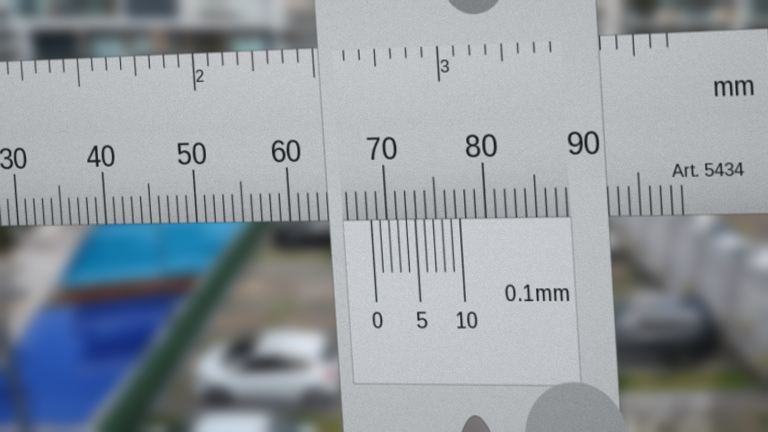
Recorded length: 68.4 mm
